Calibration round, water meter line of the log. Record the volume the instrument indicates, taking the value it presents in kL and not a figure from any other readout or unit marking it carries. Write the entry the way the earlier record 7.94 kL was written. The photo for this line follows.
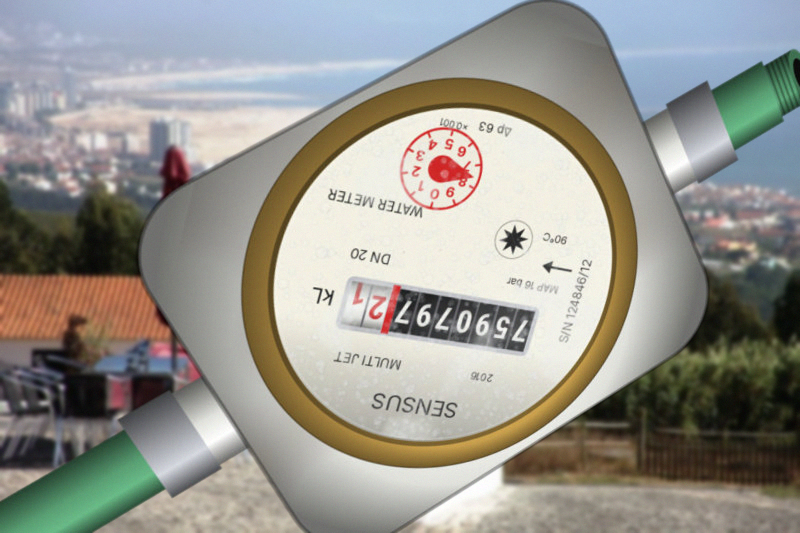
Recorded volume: 7590797.207 kL
